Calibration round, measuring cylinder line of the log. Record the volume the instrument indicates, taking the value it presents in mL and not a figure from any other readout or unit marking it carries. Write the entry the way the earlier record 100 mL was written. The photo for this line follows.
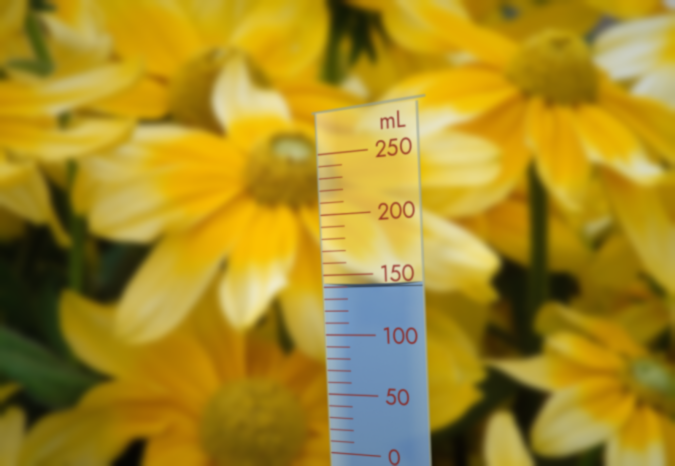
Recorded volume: 140 mL
